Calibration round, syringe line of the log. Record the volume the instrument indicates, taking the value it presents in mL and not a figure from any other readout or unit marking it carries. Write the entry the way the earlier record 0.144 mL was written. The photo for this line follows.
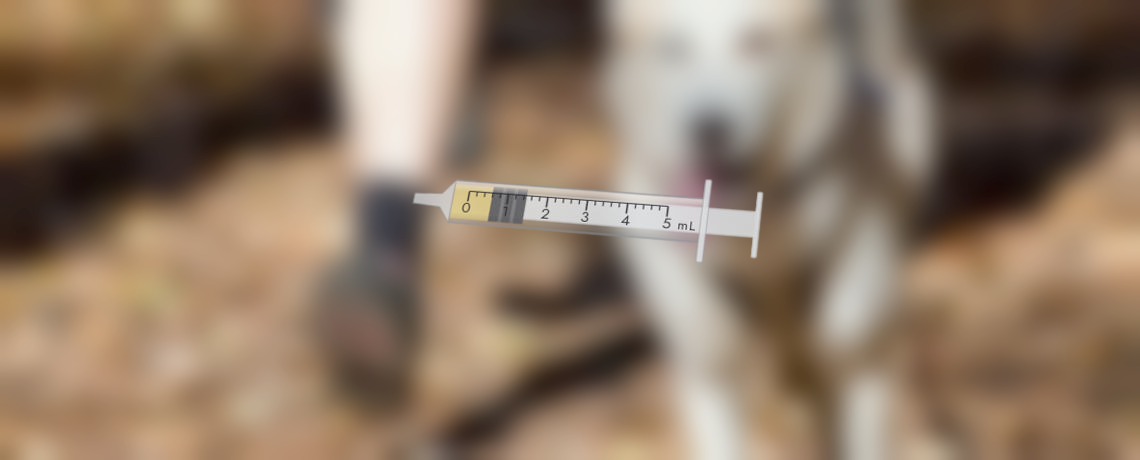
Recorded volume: 0.6 mL
